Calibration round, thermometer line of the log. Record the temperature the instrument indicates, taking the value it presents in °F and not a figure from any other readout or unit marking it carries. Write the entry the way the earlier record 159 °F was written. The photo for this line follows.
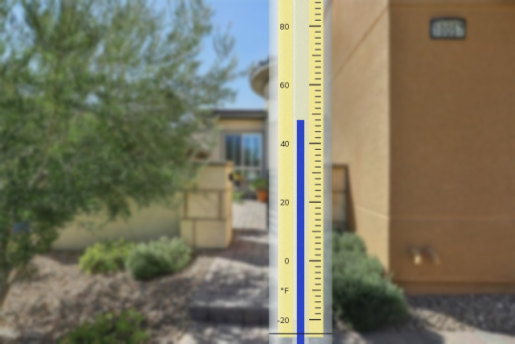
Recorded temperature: 48 °F
